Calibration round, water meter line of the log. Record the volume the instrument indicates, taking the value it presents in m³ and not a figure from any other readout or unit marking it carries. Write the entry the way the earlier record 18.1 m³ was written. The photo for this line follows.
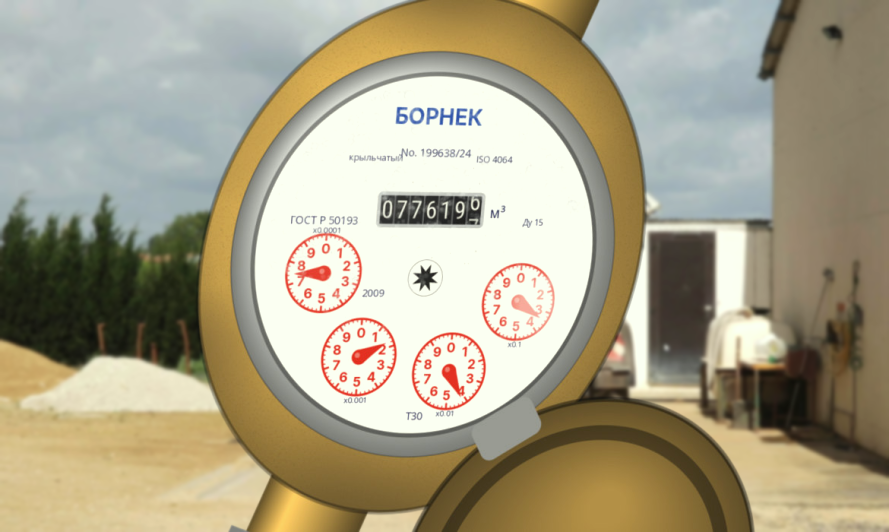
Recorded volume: 776196.3417 m³
